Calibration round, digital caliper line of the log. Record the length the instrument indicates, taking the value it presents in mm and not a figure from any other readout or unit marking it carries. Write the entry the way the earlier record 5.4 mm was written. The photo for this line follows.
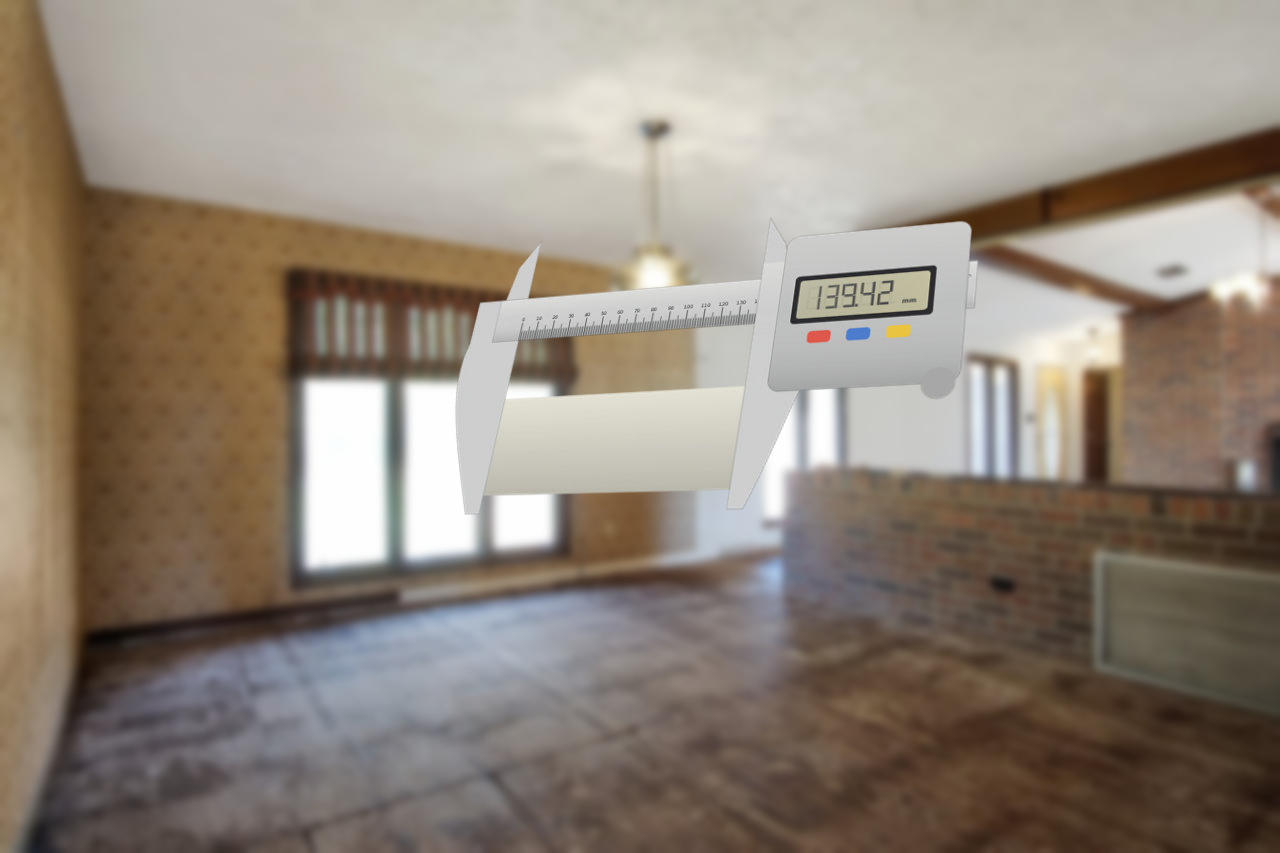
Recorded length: 139.42 mm
